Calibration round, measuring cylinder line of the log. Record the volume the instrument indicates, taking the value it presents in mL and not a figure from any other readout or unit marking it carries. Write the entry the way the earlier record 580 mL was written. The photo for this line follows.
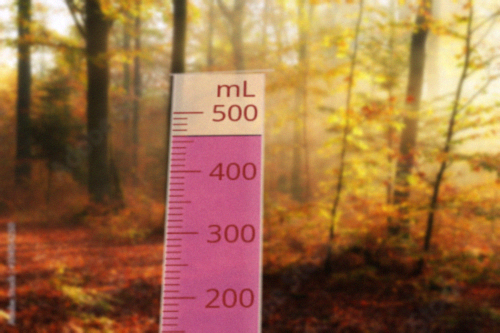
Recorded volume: 460 mL
